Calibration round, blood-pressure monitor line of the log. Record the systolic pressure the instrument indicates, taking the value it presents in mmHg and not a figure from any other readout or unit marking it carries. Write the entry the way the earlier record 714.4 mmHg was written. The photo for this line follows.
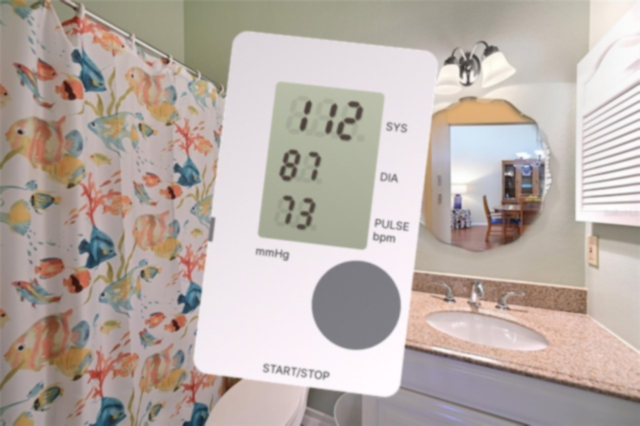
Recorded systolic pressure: 112 mmHg
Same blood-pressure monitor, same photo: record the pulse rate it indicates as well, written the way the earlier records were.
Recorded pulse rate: 73 bpm
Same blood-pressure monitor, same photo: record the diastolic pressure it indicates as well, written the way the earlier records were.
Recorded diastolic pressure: 87 mmHg
